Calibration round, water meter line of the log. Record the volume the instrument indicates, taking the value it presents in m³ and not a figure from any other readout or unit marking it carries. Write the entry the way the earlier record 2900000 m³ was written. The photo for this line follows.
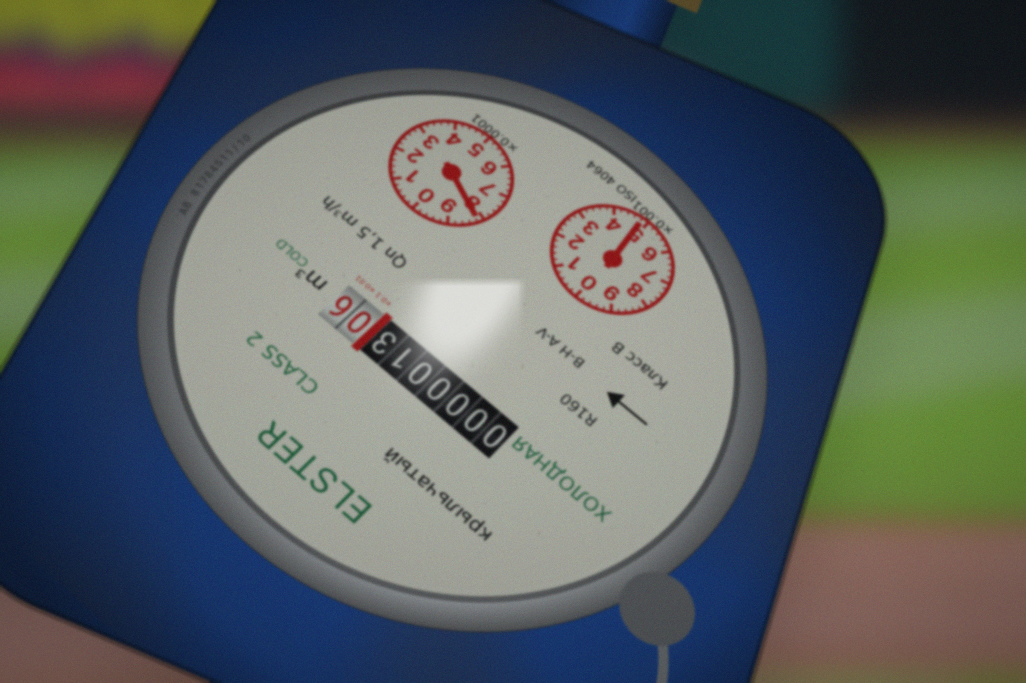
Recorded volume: 13.0648 m³
